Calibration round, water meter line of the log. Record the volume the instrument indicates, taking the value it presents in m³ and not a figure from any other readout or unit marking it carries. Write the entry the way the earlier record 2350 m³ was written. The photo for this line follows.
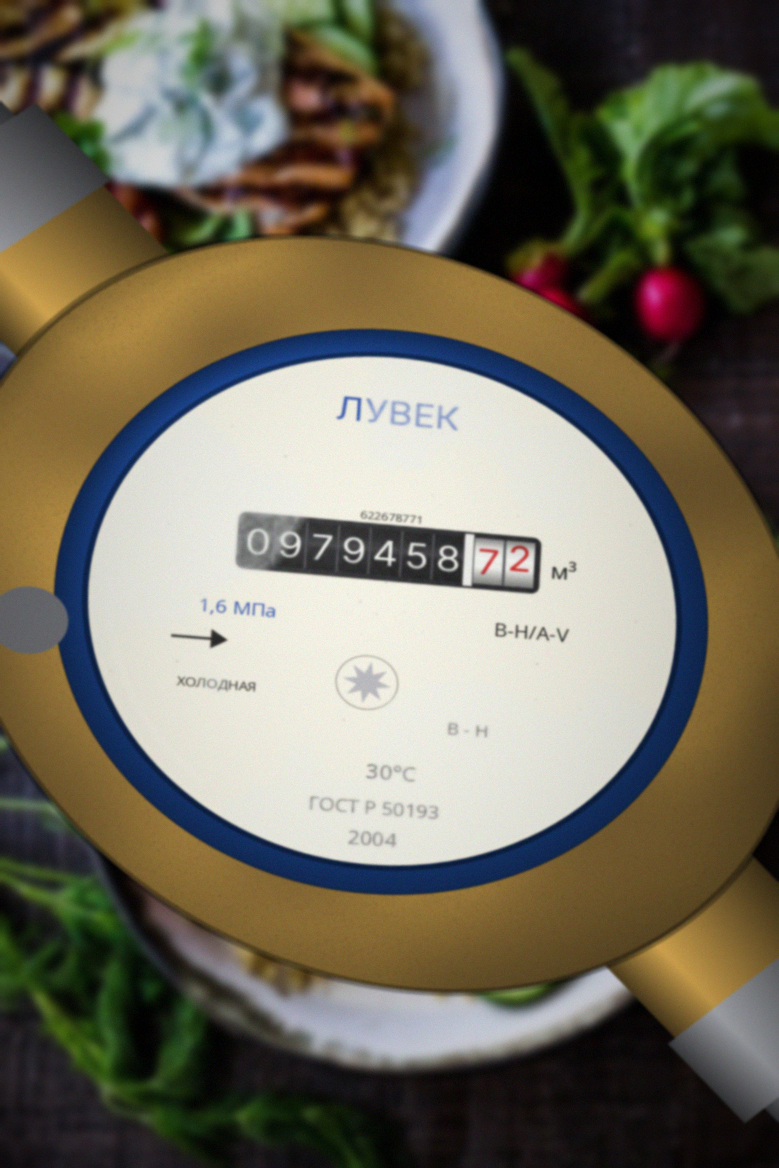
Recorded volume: 979458.72 m³
